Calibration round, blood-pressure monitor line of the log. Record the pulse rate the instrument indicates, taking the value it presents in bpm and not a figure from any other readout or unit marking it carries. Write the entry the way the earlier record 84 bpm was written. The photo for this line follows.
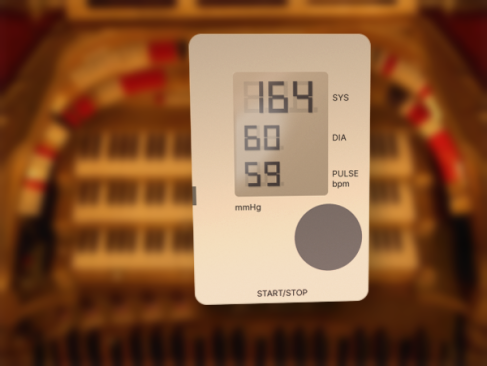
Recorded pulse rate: 59 bpm
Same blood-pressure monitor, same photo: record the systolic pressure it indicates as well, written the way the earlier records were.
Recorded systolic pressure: 164 mmHg
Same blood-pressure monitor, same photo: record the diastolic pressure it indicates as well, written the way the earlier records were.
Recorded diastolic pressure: 60 mmHg
